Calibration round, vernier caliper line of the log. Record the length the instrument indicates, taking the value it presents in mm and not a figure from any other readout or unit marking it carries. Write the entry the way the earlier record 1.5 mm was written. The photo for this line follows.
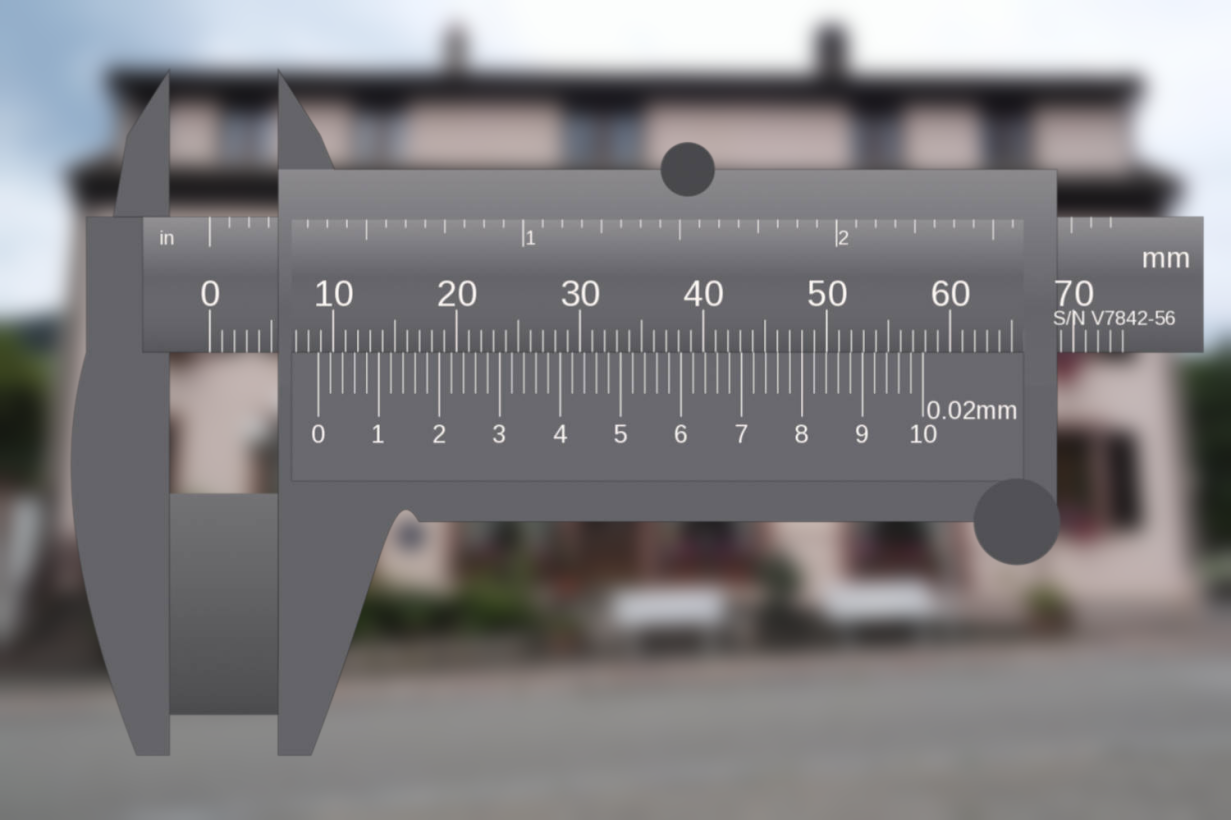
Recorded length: 8.8 mm
